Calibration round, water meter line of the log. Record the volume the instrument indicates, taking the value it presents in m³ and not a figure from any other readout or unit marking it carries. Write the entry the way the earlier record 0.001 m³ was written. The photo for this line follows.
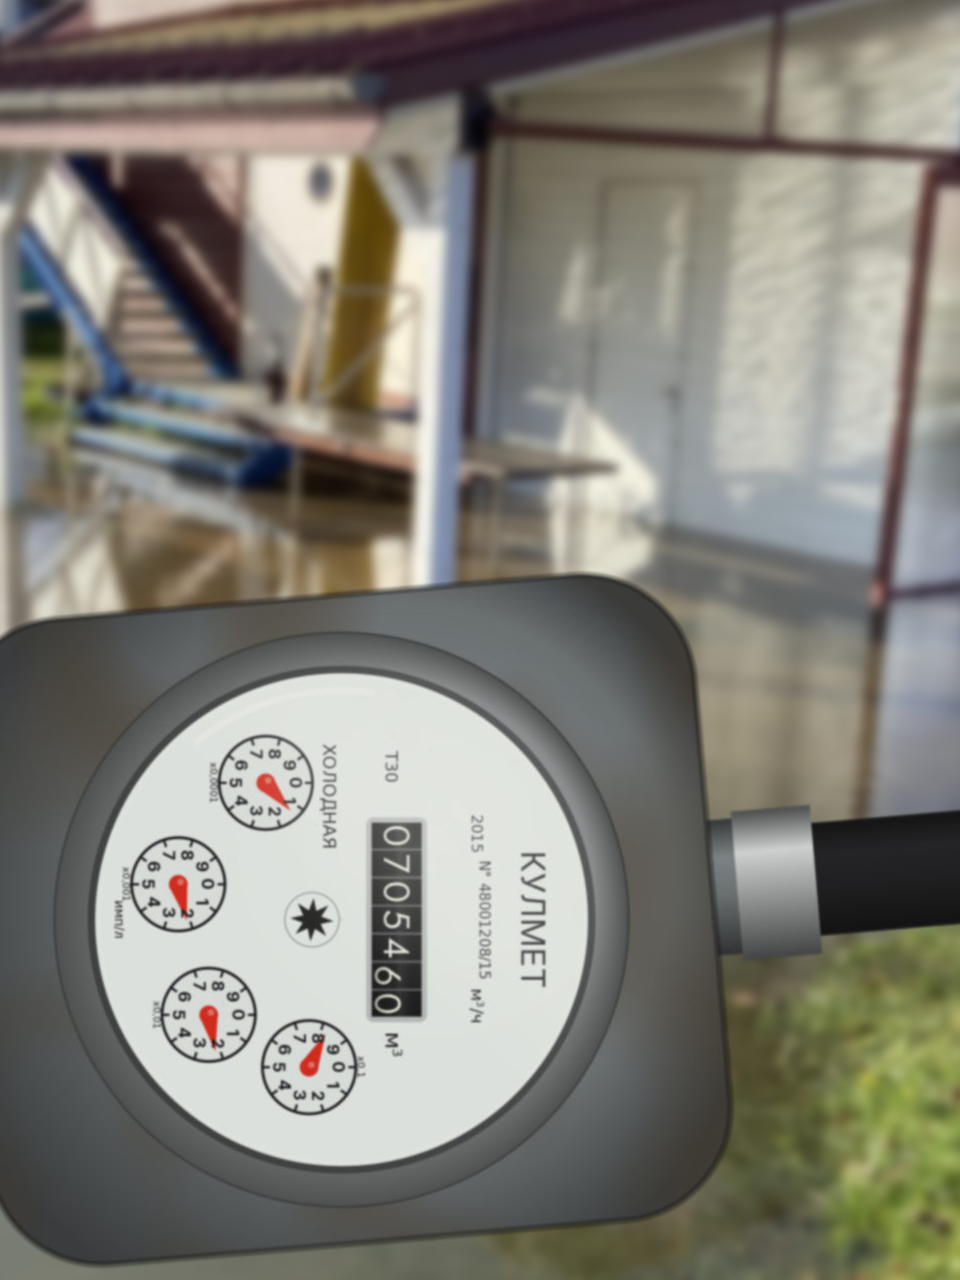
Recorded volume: 705459.8221 m³
